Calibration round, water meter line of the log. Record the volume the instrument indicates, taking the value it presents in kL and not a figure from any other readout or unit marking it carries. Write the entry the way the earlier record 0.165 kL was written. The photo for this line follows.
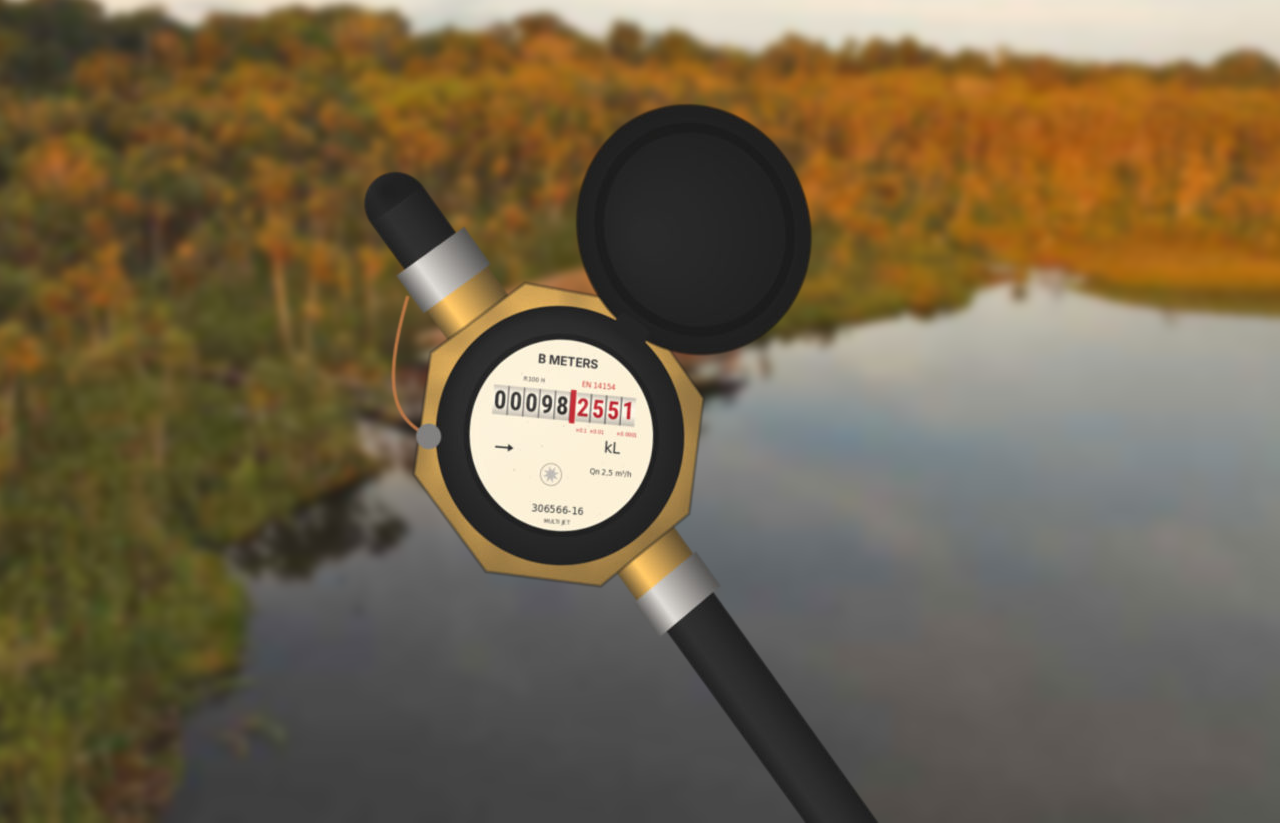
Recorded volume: 98.2551 kL
